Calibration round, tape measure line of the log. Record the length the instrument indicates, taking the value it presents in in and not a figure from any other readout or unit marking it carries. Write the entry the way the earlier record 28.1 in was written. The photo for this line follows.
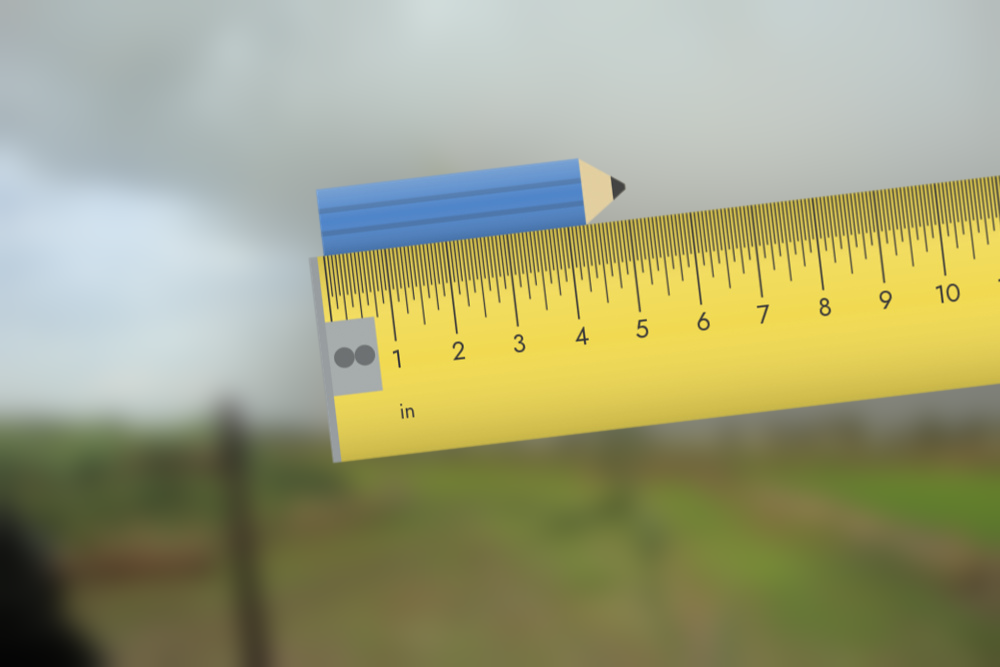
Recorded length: 5 in
